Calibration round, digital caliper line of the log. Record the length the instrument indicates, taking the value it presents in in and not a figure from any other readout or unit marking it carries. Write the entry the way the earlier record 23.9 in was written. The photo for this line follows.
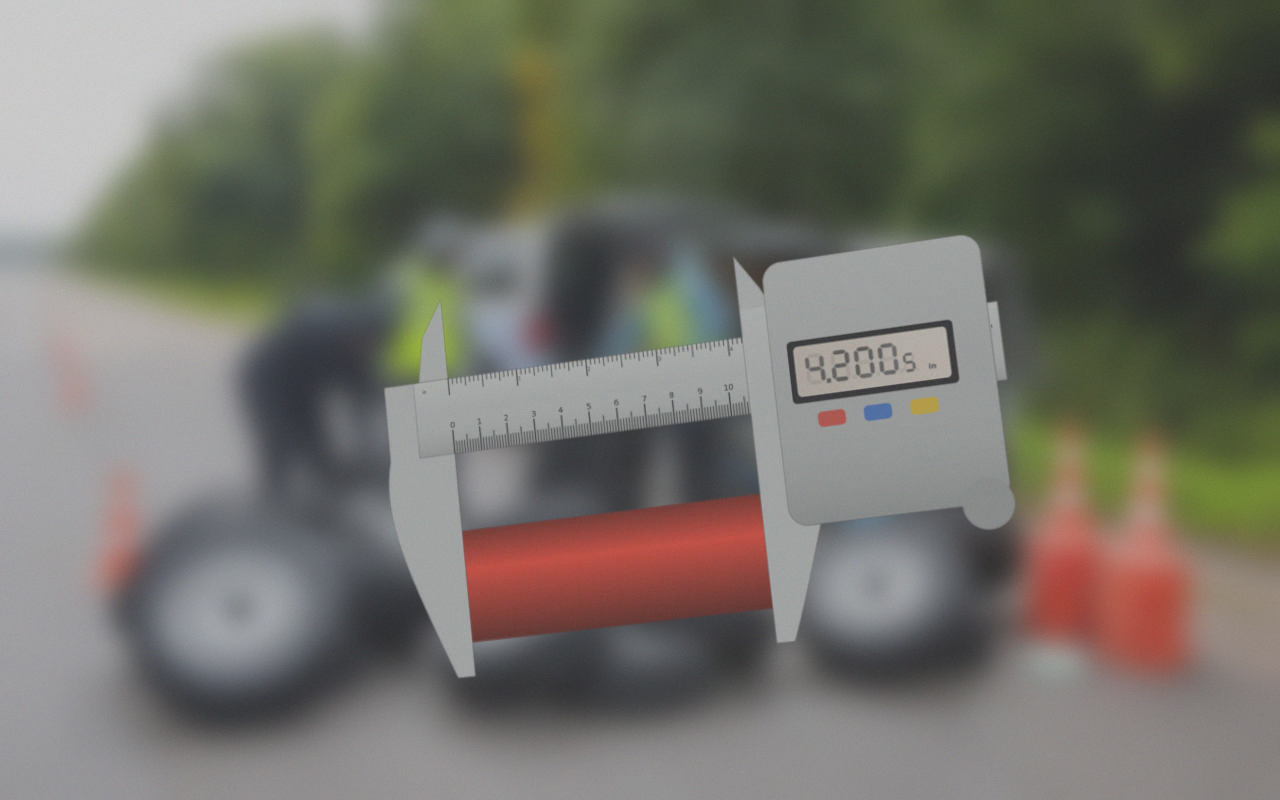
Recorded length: 4.2005 in
